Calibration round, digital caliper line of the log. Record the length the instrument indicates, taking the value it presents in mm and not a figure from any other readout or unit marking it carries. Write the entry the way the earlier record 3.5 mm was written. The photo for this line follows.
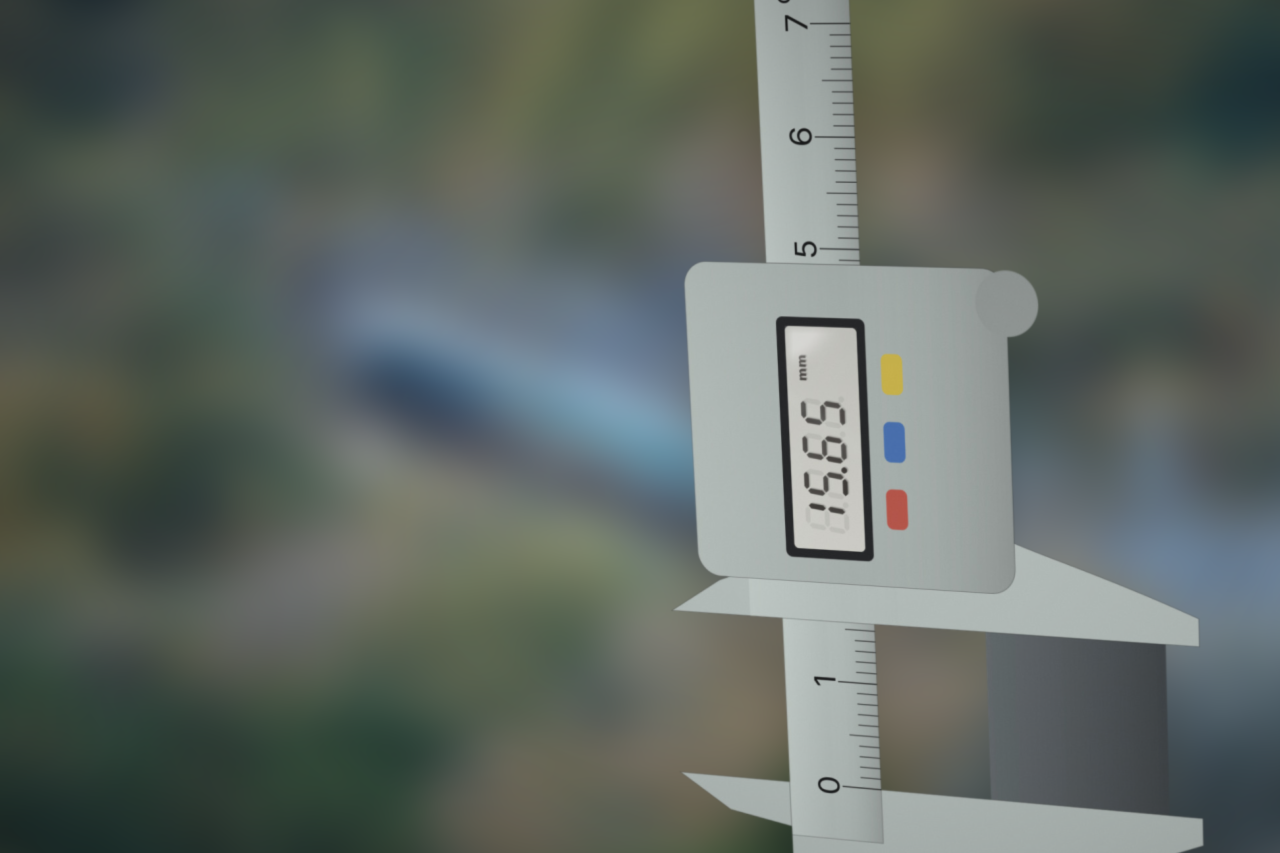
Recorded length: 15.65 mm
